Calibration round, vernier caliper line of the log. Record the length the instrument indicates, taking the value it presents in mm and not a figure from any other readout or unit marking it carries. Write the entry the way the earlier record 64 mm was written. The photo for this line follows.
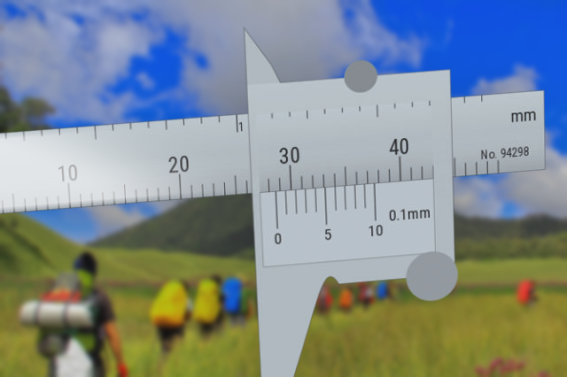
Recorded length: 28.6 mm
